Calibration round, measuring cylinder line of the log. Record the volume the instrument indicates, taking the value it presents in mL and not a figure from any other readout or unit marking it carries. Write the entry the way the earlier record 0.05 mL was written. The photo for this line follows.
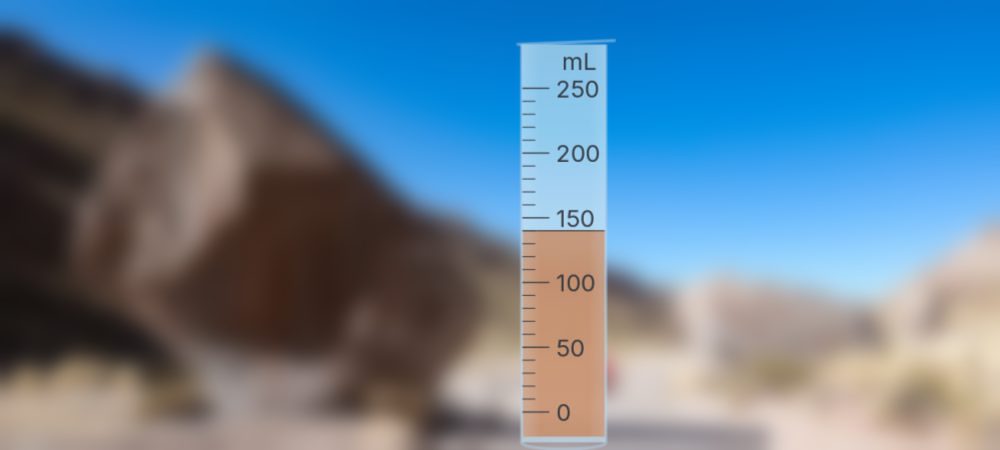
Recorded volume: 140 mL
